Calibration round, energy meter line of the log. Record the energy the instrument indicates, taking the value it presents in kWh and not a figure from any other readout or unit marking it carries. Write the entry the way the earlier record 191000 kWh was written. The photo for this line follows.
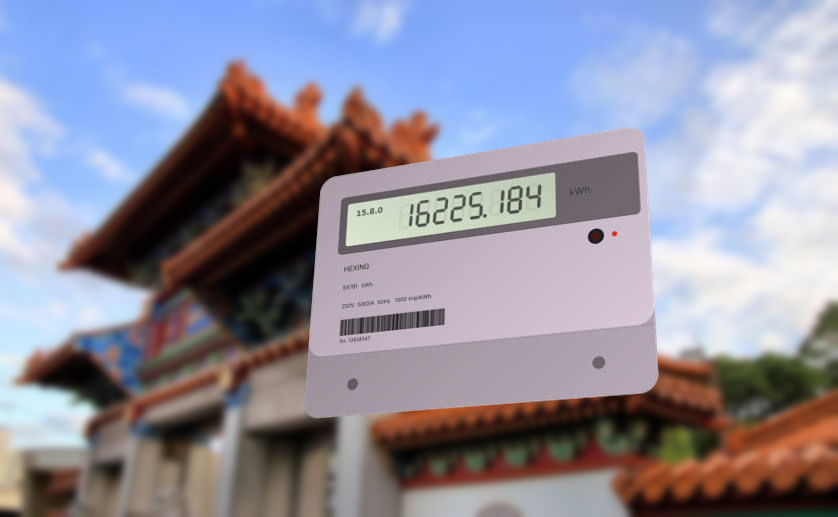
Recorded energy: 16225.184 kWh
